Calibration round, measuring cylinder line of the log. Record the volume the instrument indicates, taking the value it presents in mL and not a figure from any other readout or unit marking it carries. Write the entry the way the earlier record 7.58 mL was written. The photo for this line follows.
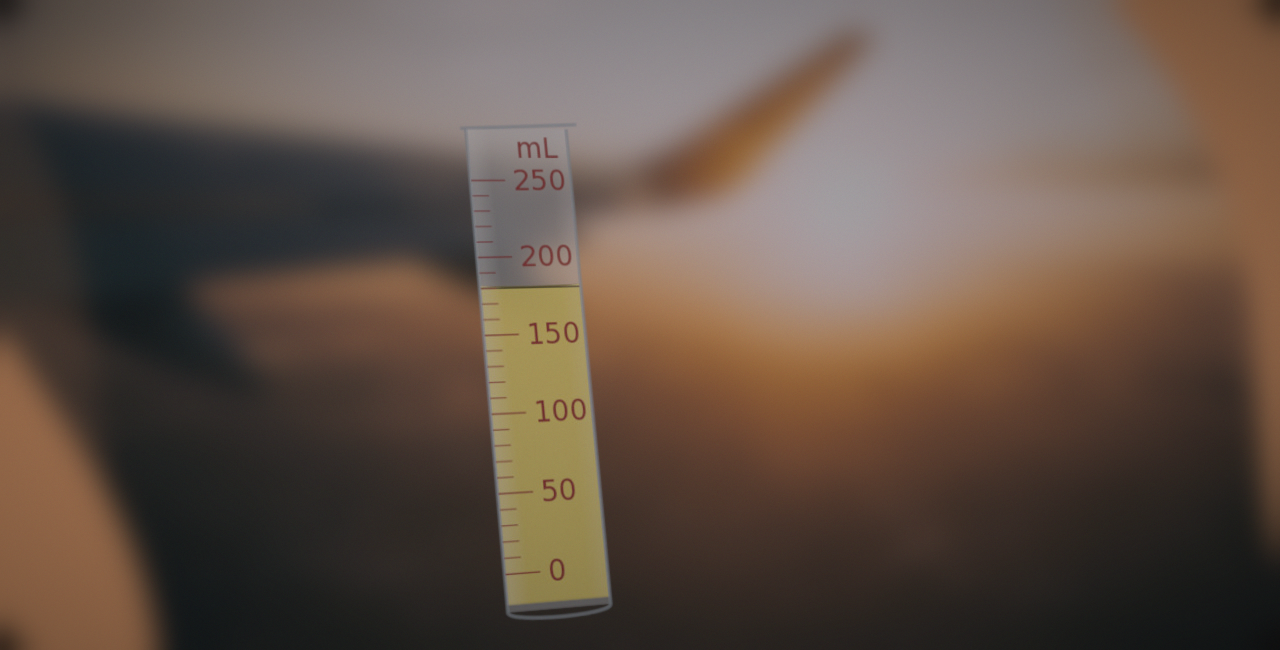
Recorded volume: 180 mL
